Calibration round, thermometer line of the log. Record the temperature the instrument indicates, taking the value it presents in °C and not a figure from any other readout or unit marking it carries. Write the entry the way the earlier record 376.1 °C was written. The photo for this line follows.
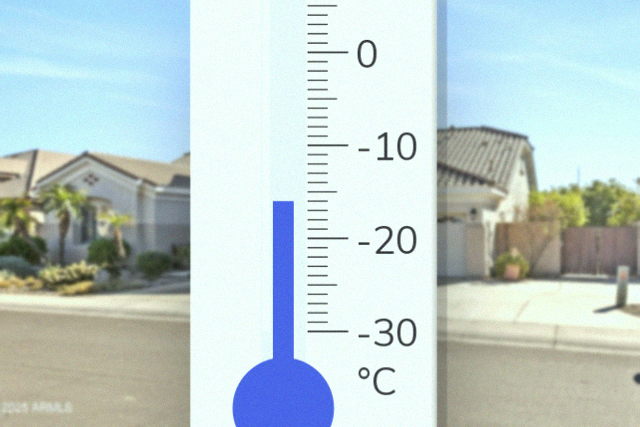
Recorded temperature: -16 °C
